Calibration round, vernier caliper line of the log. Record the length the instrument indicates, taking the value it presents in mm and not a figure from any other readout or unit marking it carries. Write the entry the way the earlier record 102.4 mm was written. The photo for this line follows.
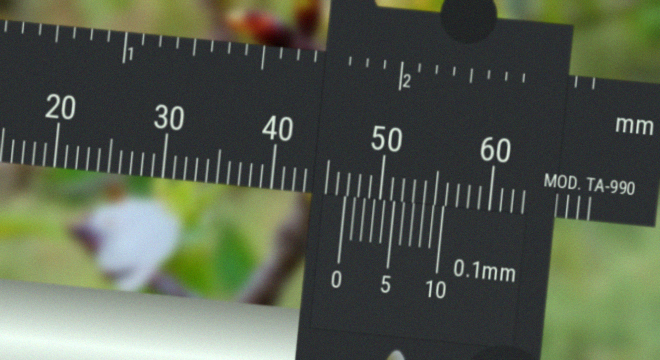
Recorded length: 46.8 mm
